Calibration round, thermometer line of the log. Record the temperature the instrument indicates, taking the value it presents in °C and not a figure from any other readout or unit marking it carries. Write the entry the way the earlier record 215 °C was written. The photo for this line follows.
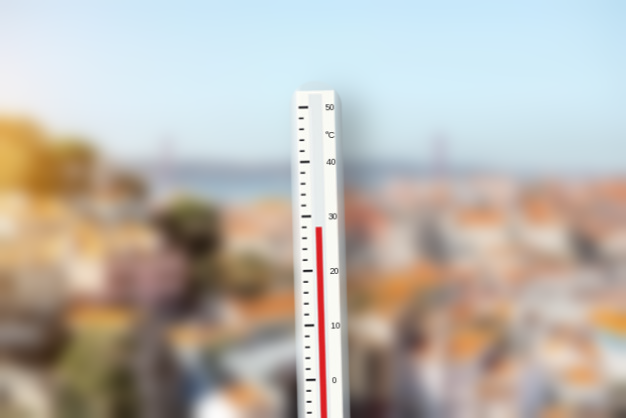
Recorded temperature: 28 °C
